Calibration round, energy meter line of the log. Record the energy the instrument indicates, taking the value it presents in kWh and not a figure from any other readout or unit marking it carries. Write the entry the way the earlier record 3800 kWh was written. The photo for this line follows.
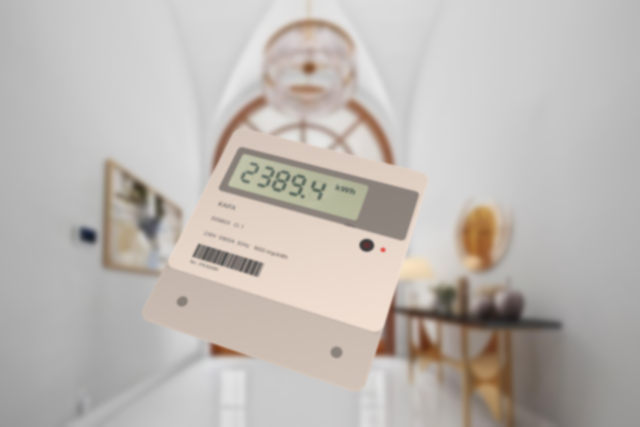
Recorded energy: 2389.4 kWh
